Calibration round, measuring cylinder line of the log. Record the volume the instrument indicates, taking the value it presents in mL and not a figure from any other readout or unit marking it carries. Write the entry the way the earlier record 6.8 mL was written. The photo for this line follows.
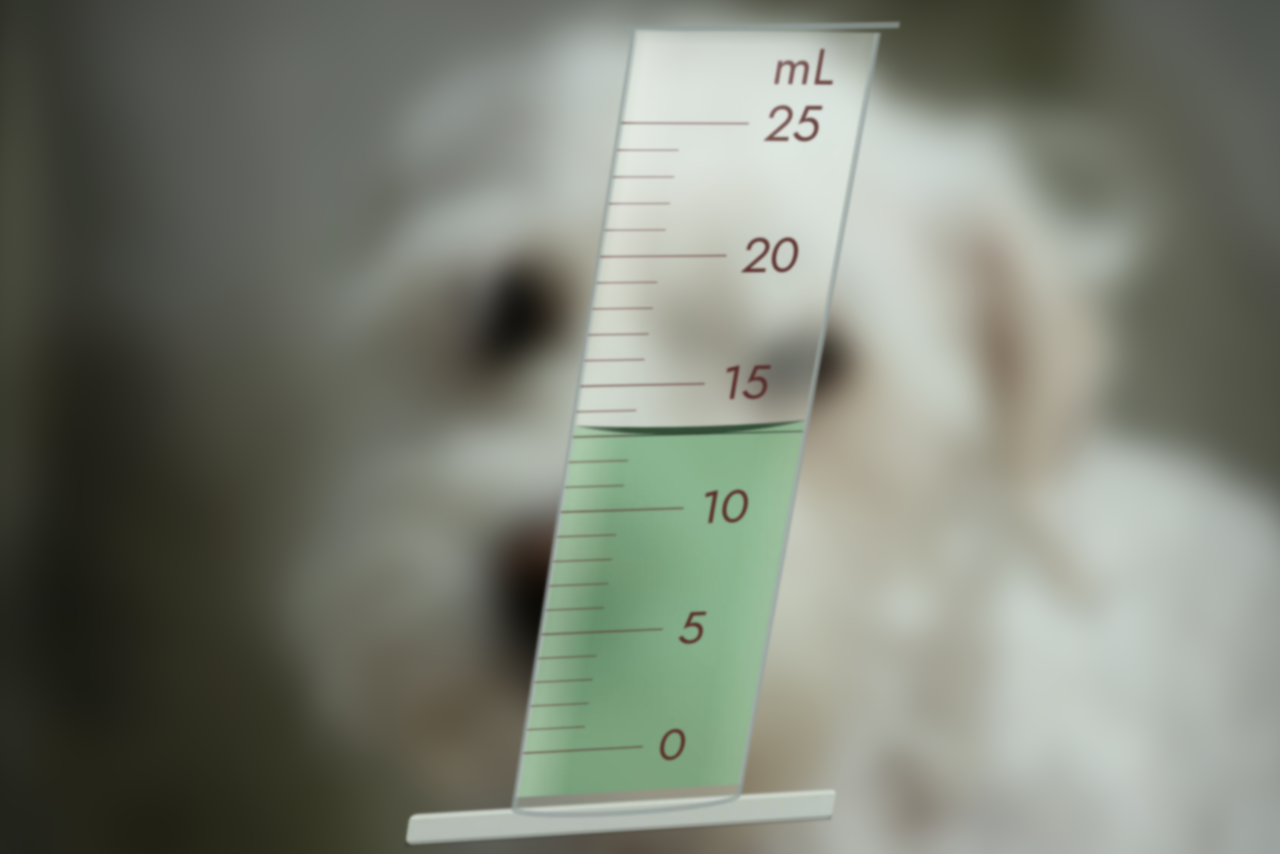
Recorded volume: 13 mL
